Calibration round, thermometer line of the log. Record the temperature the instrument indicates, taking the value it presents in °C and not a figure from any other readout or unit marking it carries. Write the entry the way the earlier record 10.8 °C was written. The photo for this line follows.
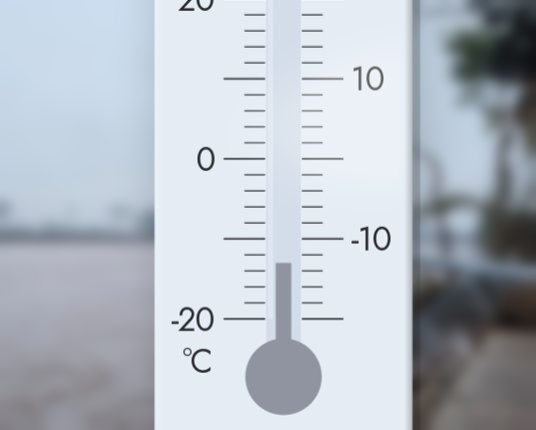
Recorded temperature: -13 °C
